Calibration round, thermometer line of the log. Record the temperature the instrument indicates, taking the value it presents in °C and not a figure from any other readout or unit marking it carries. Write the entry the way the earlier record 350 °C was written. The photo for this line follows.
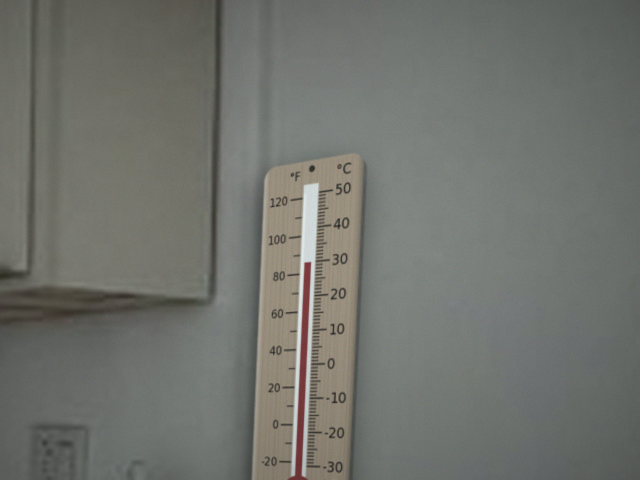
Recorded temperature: 30 °C
